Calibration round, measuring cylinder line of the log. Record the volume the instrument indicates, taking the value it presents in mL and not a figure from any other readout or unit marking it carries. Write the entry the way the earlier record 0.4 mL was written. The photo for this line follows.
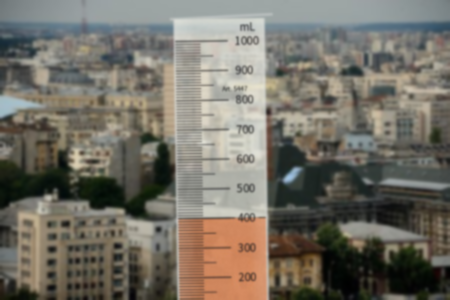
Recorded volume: 400 mL
